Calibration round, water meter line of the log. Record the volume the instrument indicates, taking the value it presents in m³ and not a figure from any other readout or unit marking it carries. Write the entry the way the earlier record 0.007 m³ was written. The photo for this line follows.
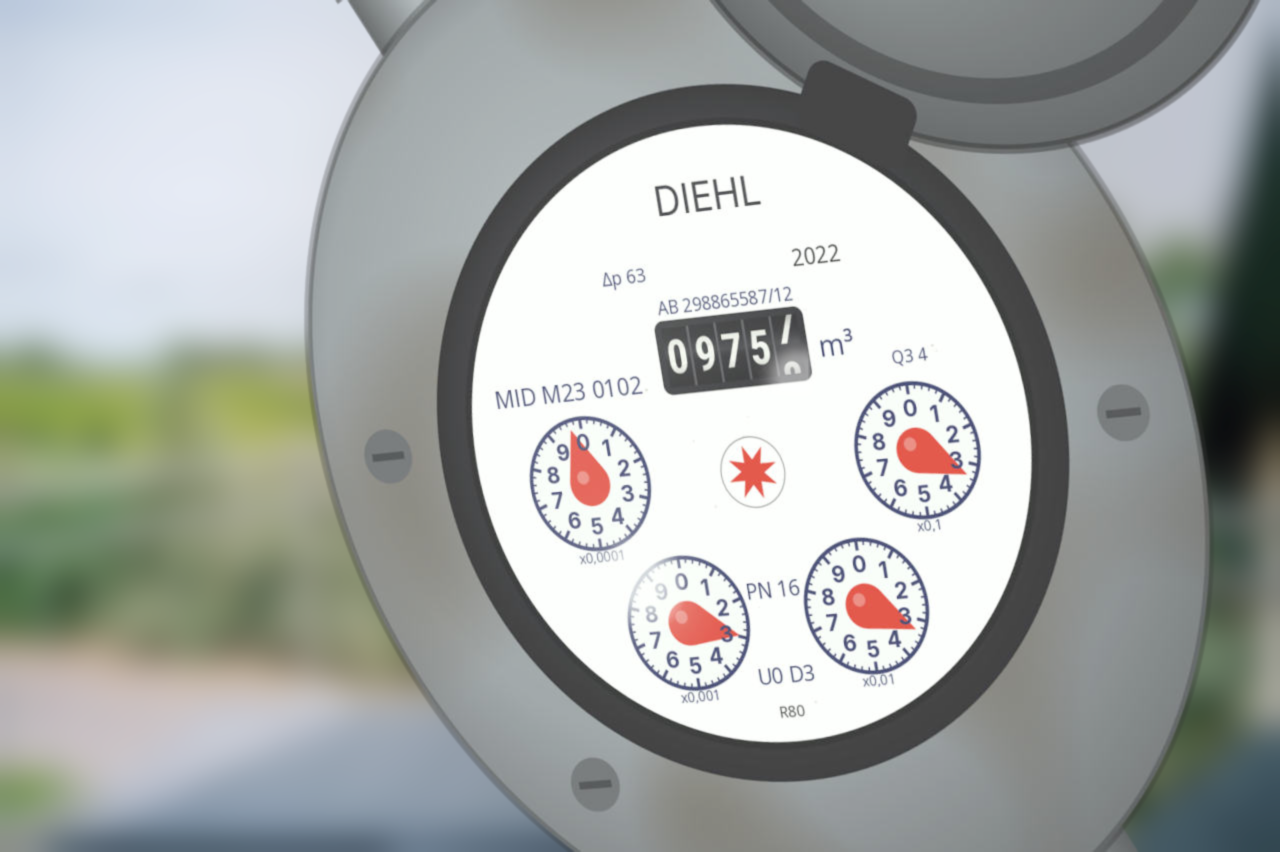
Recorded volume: 9757.3329 m³
